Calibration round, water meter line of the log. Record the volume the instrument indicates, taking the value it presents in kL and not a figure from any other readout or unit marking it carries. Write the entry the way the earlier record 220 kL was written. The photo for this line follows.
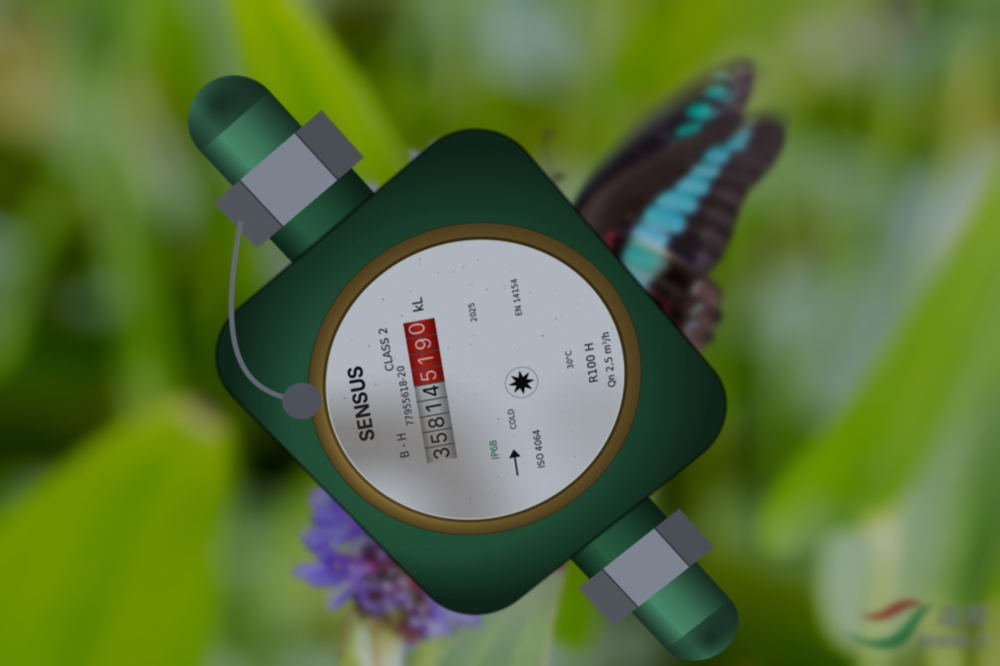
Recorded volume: 35814.5190 kL
